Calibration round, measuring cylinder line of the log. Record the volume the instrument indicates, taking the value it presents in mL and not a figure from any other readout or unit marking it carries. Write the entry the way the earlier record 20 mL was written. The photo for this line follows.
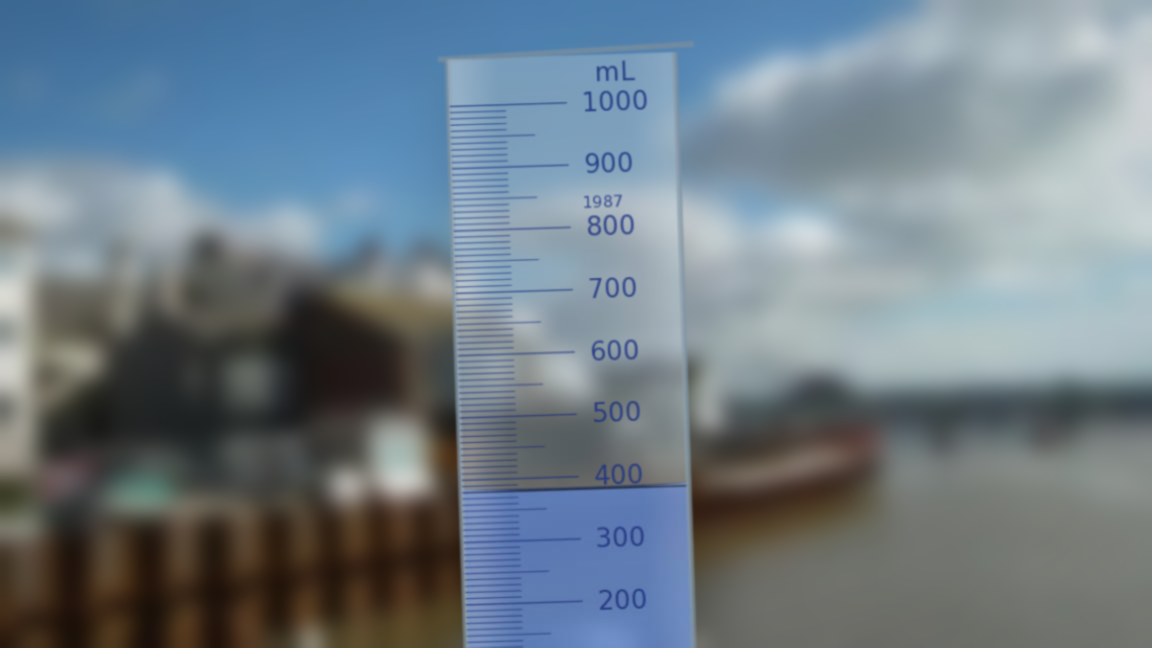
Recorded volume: 380 mL
